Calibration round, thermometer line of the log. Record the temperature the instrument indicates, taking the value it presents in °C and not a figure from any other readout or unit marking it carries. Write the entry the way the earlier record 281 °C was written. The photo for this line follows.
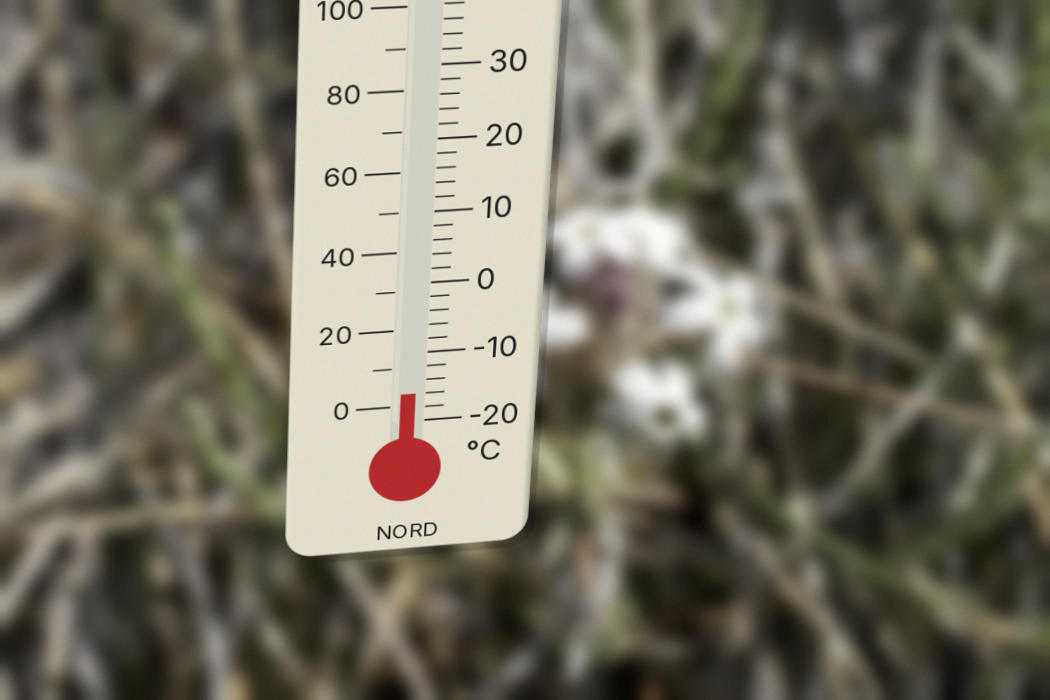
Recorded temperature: -16 °C
